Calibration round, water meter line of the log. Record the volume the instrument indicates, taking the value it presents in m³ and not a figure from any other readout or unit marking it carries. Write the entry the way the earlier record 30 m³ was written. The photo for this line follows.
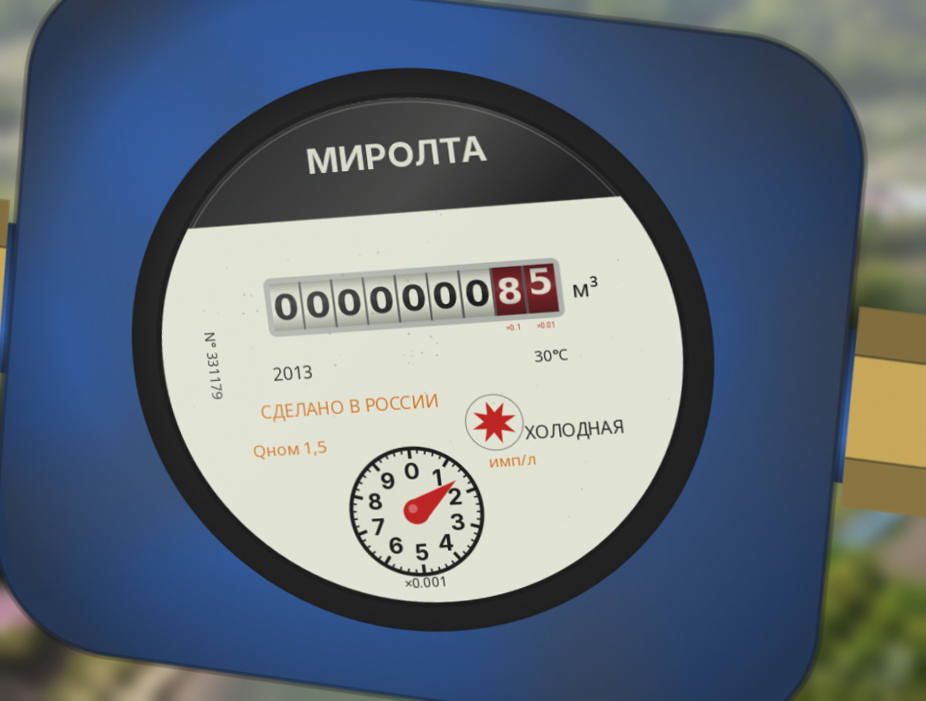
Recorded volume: 0.851 m³
